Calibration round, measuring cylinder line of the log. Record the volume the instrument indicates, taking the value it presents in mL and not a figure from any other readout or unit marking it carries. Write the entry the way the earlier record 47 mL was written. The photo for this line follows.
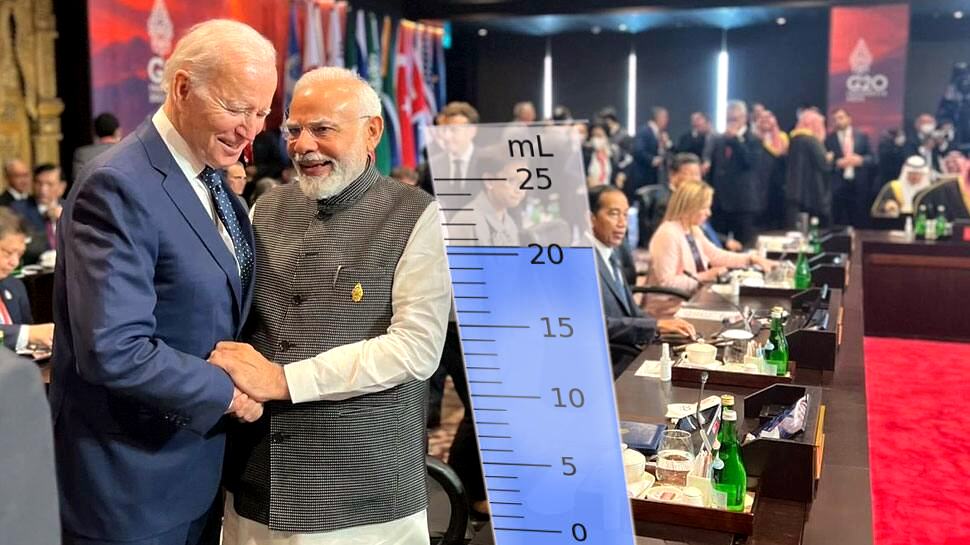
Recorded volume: 20.5 mL
